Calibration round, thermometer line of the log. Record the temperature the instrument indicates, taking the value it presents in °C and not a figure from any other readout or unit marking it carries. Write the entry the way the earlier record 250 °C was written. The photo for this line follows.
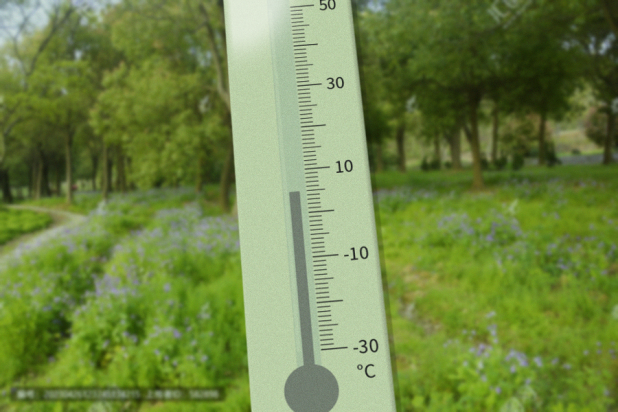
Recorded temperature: 5 °C
